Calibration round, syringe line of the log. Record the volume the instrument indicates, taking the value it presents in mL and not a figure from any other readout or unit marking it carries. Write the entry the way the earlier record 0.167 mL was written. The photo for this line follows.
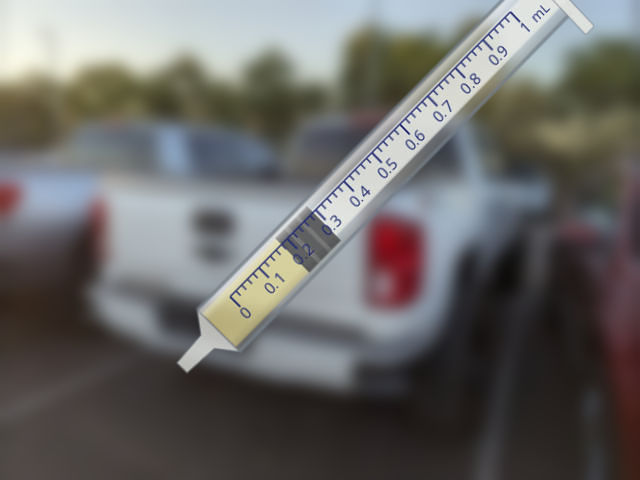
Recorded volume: 0.18 mL
